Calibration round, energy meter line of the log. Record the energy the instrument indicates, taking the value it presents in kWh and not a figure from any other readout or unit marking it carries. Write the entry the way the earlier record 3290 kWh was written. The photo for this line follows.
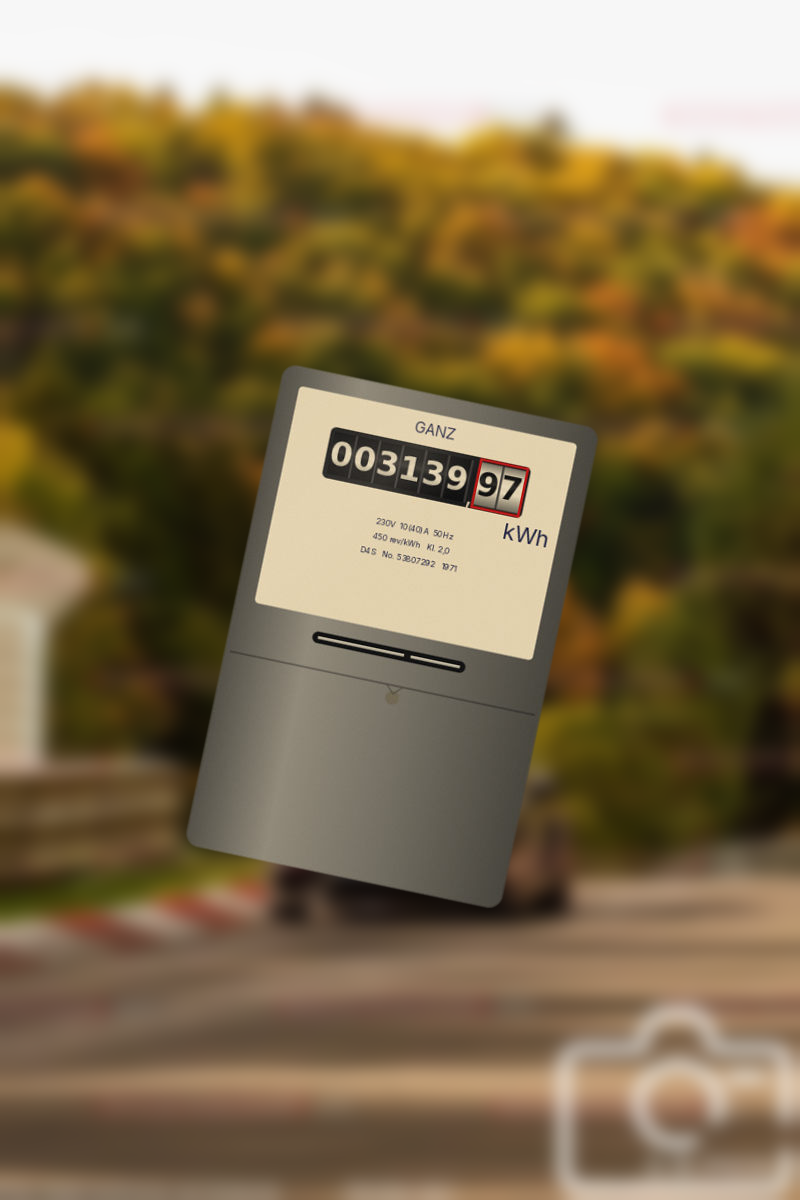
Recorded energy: 3139.97 kWh
